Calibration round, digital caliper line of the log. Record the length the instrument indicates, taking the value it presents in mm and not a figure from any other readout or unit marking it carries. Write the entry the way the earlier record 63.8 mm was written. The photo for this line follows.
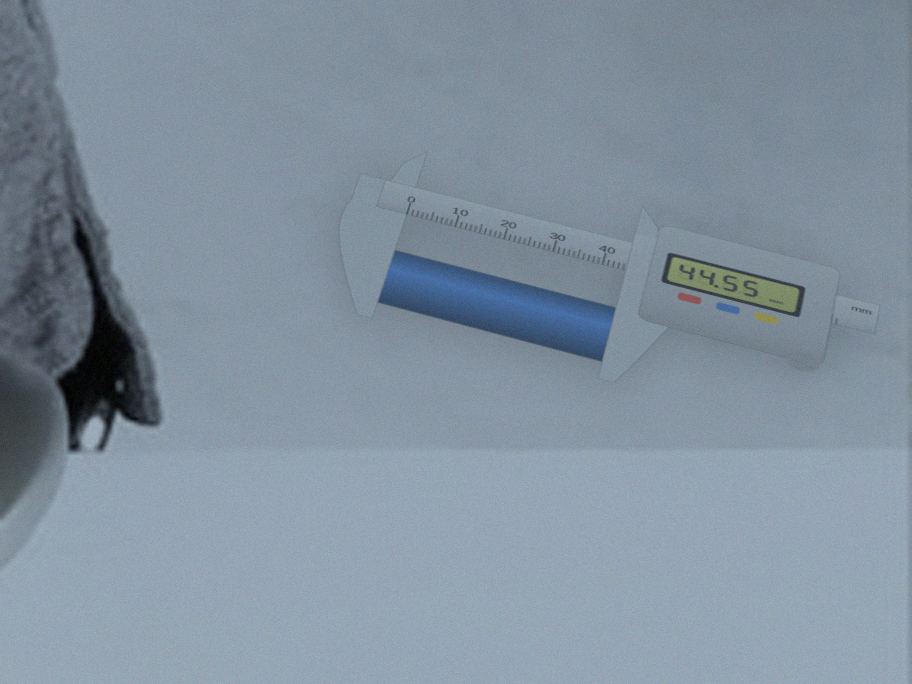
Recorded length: 44.55 mm
